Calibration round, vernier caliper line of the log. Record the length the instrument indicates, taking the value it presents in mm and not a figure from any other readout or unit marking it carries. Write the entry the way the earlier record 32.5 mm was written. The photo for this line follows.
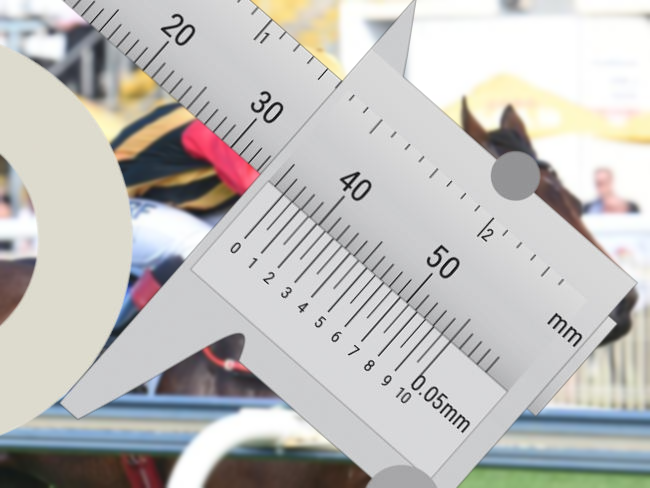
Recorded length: 36.0 mm
